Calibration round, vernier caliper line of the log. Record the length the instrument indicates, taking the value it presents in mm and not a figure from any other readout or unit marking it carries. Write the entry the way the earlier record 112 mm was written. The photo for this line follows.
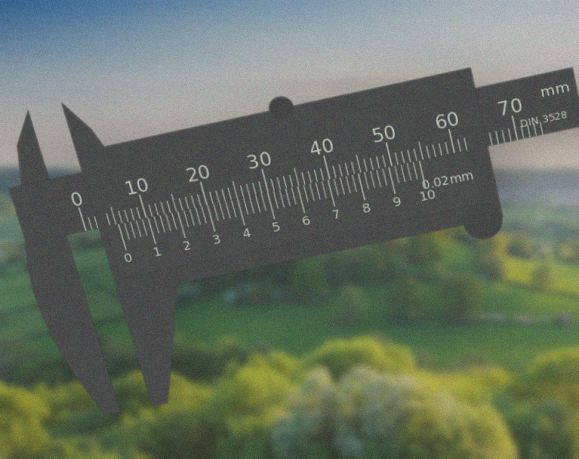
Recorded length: 5.4 mm
